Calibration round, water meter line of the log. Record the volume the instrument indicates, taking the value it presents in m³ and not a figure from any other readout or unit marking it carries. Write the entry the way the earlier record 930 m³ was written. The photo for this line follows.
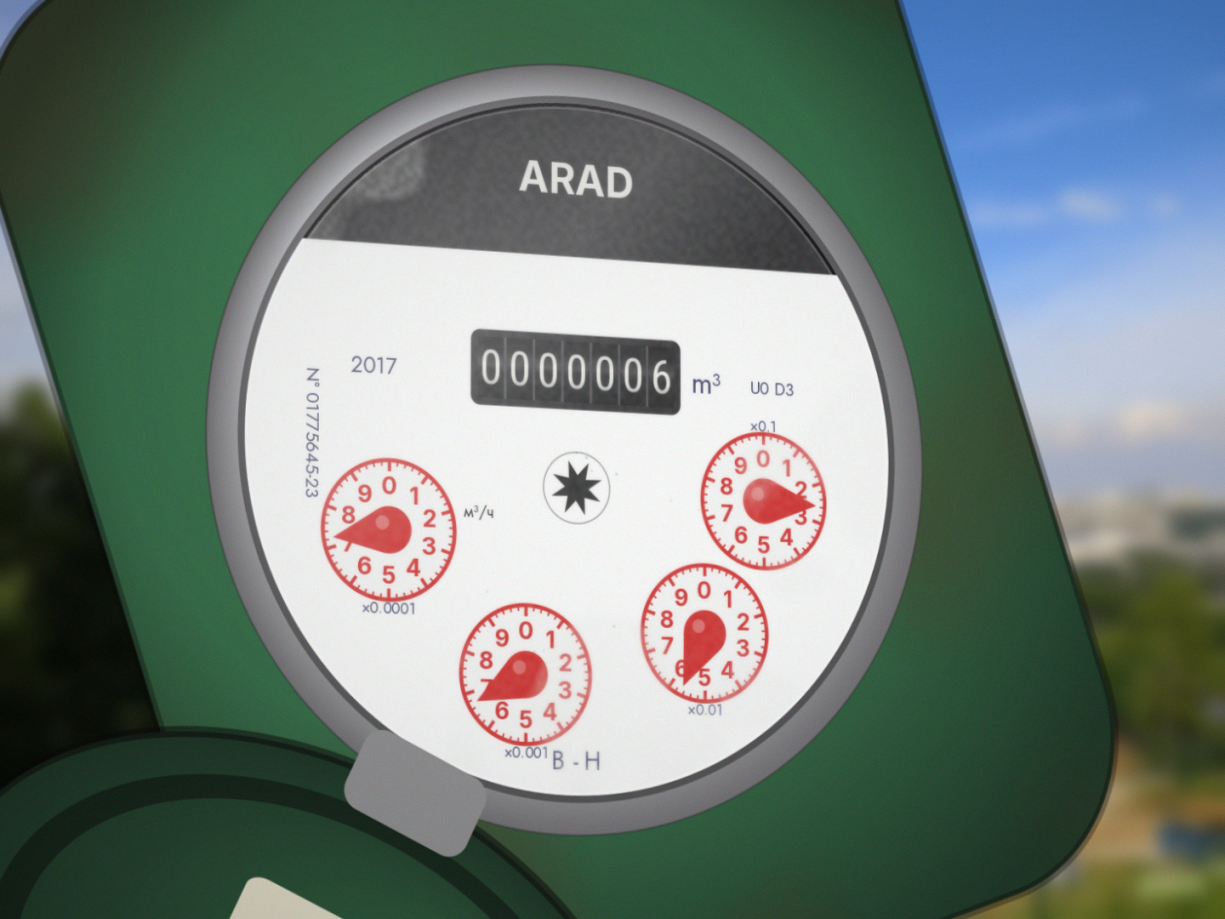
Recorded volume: 6.2567 m³
